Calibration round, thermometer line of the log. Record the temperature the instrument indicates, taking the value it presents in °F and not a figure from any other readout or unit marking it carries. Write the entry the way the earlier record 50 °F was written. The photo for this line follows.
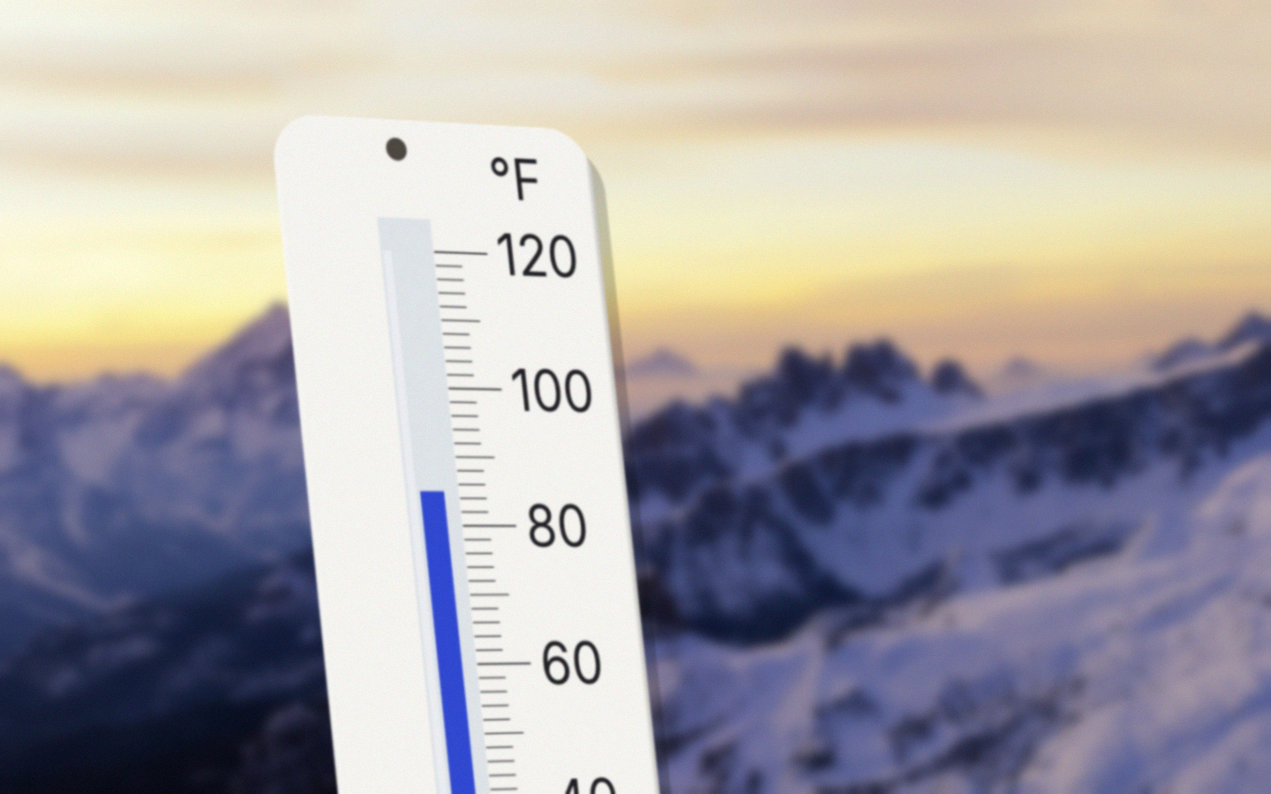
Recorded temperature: 85 °F
